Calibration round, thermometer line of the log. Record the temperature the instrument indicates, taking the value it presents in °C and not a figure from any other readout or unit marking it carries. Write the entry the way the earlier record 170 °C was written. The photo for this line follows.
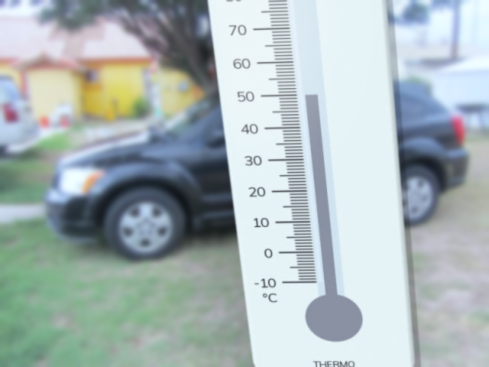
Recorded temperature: 50 °C
